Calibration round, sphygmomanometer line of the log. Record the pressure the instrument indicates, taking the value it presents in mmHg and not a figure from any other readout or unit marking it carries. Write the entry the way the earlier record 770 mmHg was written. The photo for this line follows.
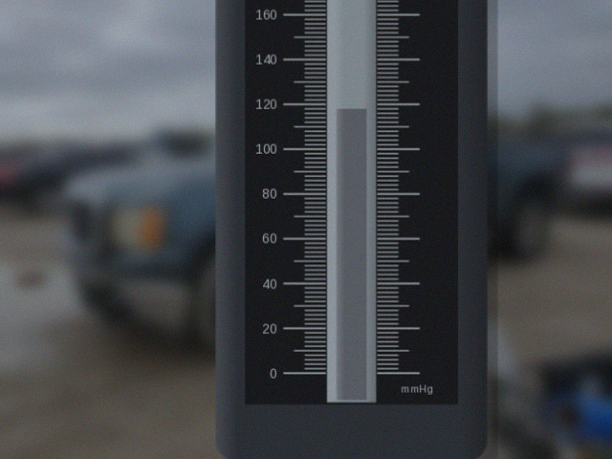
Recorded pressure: 118 mmHg
